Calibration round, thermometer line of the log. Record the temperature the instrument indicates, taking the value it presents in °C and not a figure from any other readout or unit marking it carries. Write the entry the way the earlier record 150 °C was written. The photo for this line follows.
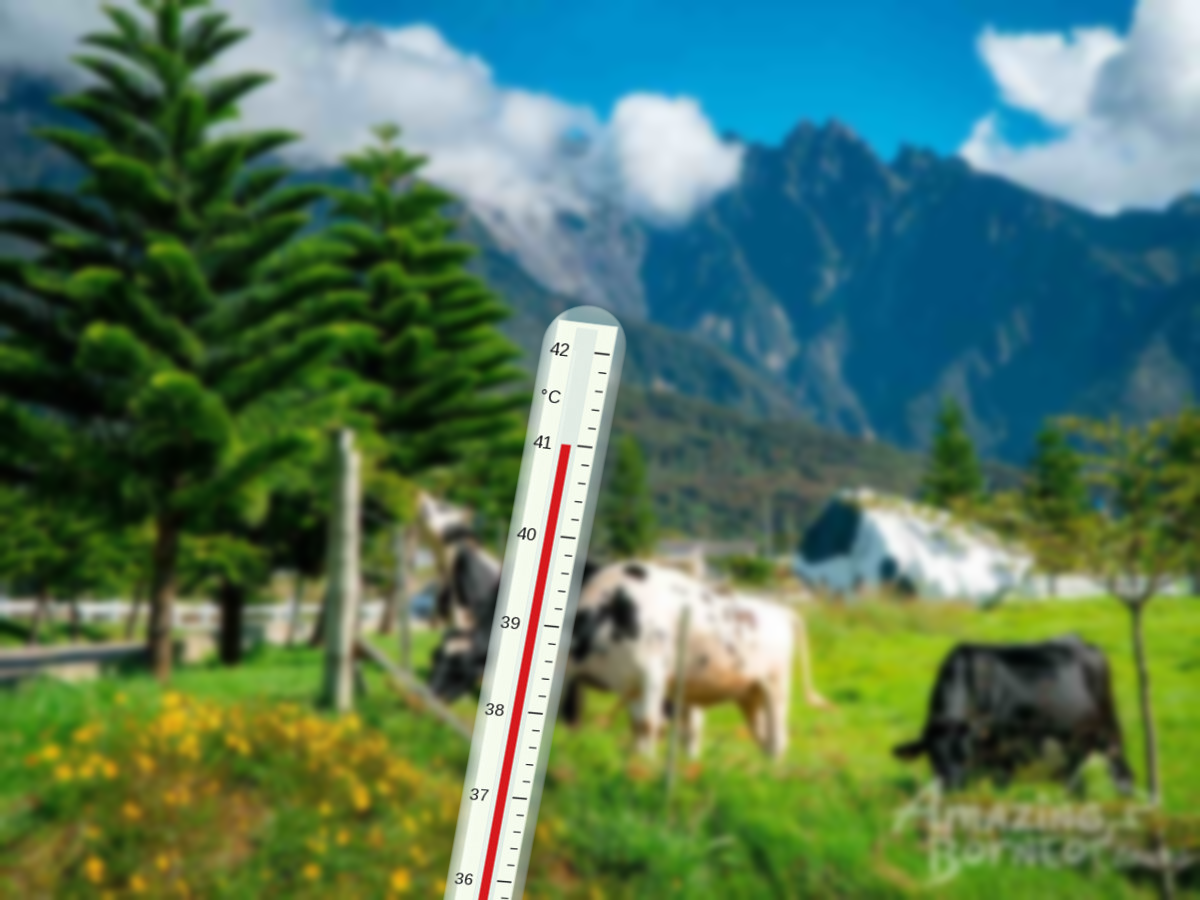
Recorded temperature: 41 °C
